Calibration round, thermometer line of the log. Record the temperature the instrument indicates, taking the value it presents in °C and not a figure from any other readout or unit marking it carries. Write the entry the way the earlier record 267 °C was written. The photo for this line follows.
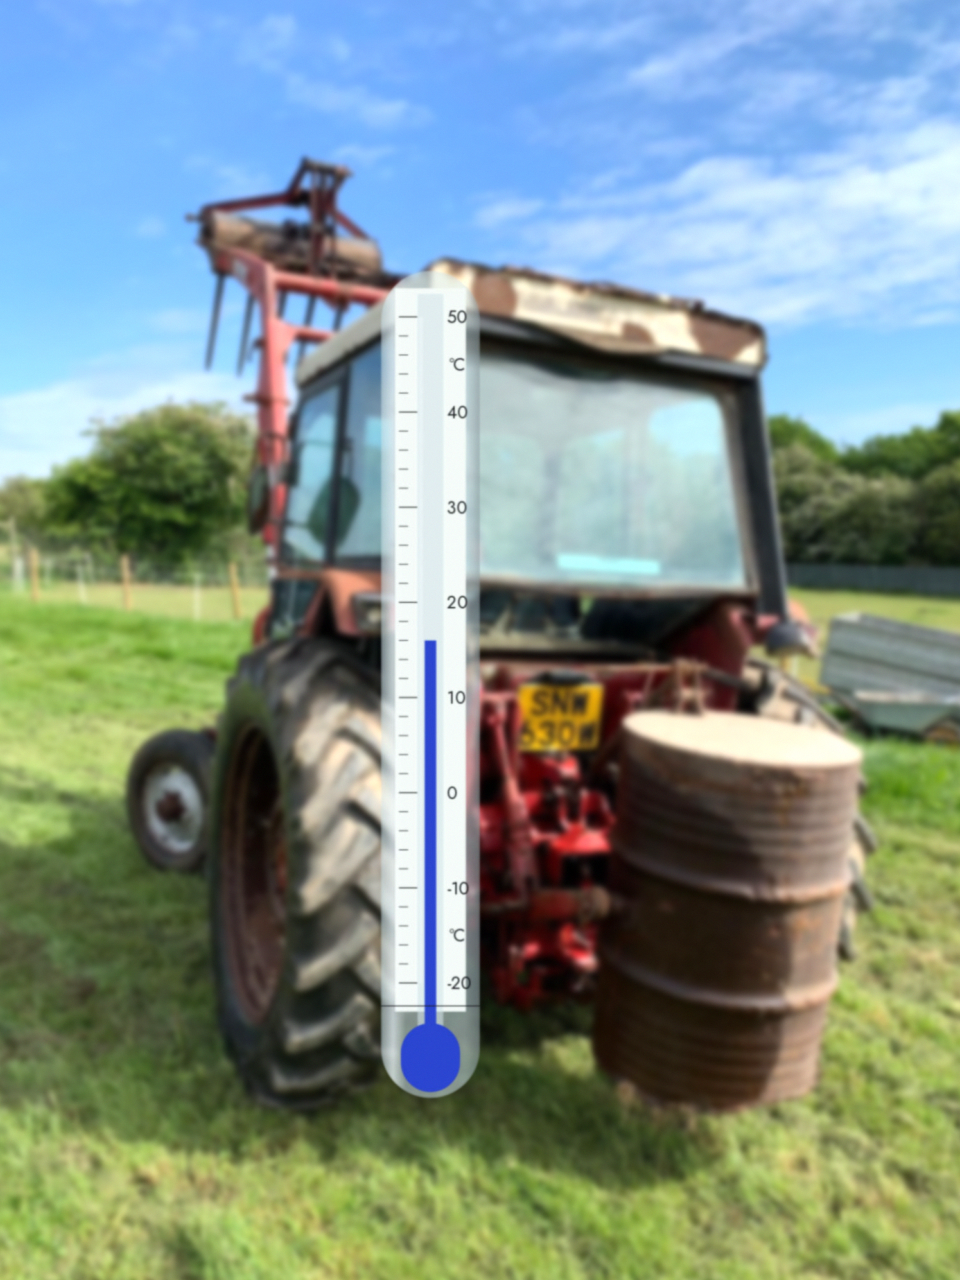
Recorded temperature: 16 °C
